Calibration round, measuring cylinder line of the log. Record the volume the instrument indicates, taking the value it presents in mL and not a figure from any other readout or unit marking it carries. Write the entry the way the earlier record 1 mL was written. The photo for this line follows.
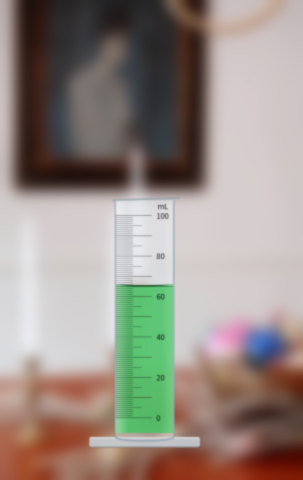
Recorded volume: 65 mL
